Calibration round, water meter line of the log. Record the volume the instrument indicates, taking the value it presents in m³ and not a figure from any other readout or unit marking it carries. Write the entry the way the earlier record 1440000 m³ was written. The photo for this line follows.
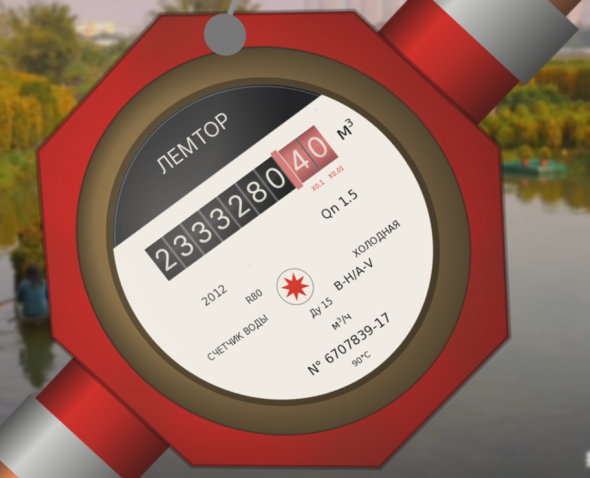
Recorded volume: 2333280.40 m³
